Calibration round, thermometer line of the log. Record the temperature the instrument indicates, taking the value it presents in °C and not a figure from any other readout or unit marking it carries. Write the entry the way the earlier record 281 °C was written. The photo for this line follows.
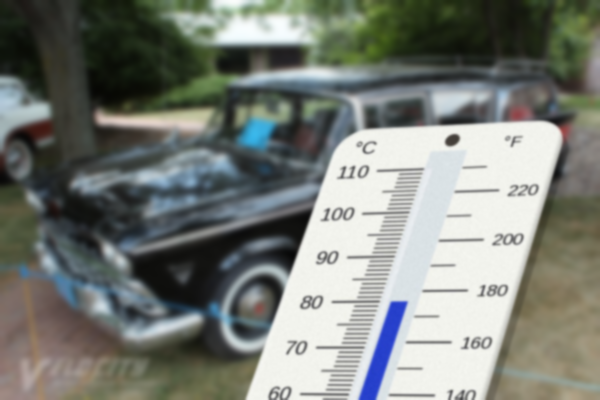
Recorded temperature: 80 °C
